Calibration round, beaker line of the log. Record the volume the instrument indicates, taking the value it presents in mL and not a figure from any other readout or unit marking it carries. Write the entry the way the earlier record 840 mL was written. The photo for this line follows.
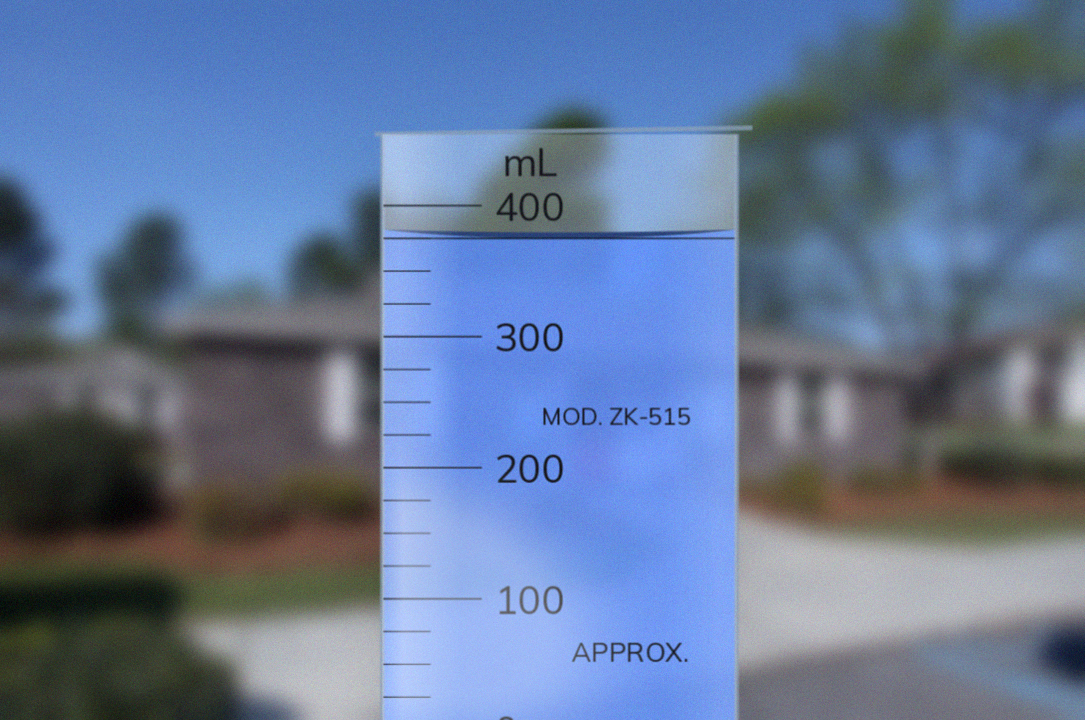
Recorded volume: 375 mL
